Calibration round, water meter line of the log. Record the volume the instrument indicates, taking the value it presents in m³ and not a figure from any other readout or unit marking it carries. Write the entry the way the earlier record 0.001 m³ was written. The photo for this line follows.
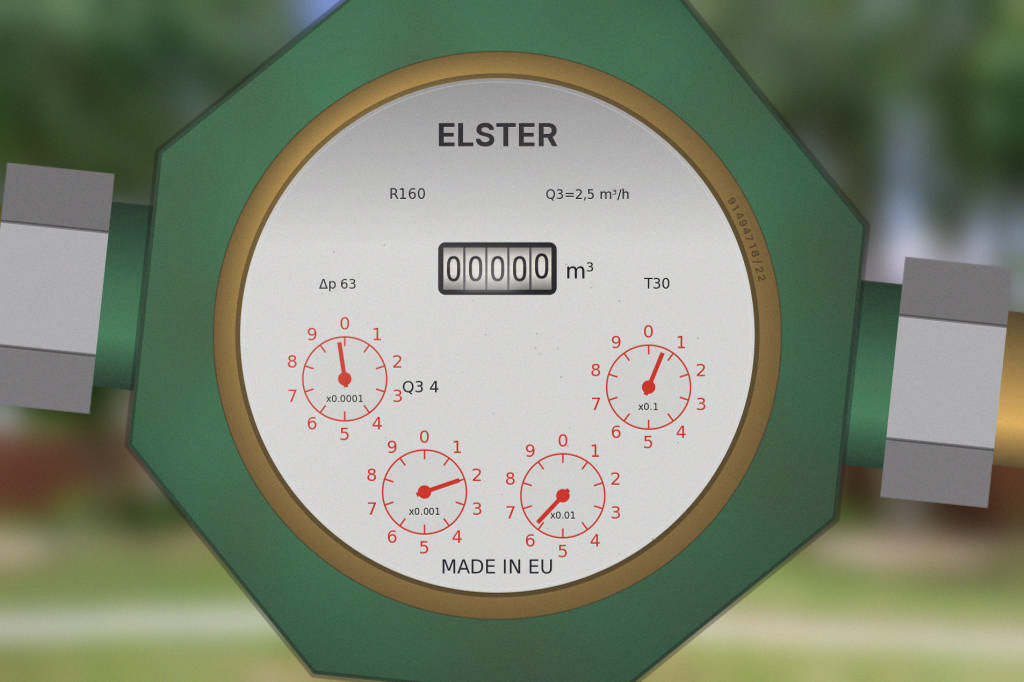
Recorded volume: 0.0619 m³
